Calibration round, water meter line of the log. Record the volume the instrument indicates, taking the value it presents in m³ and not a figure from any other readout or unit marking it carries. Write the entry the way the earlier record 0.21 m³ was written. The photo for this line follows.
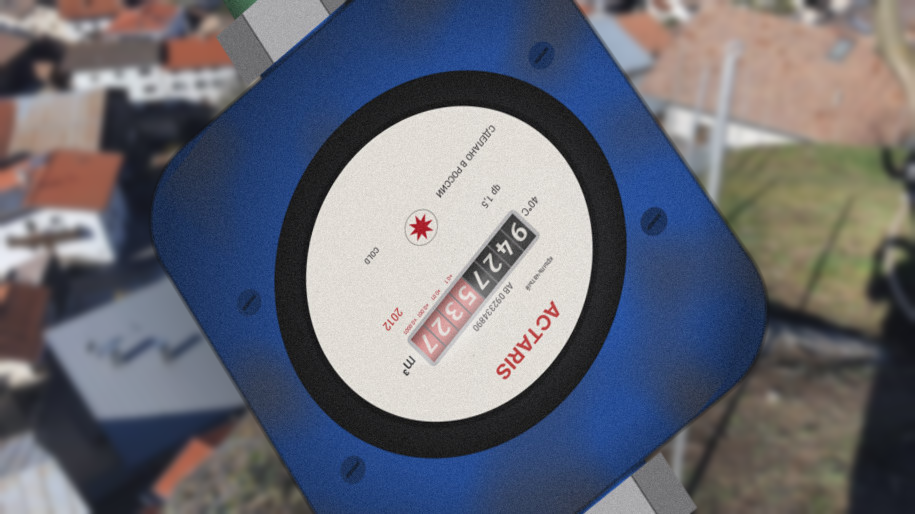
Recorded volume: 9427.5327 m³
